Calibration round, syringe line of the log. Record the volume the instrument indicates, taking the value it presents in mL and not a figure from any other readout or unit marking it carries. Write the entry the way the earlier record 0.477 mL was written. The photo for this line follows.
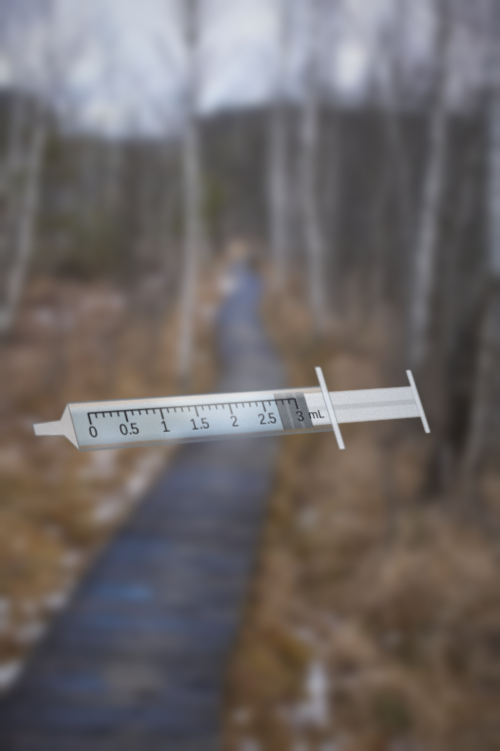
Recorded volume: 2.7 mL
